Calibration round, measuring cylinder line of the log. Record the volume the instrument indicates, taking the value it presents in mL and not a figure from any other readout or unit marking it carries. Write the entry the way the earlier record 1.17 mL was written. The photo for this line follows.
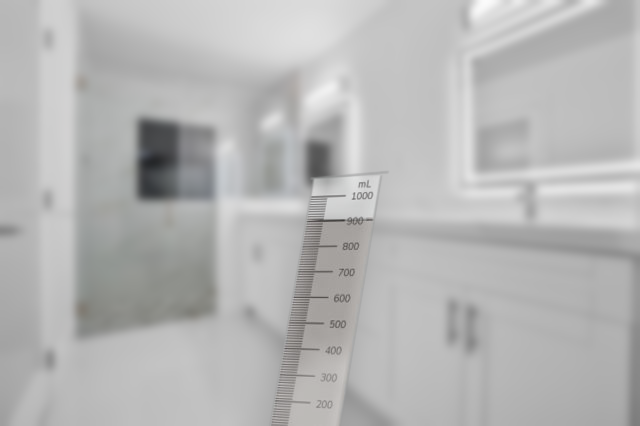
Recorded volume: 900 mL
